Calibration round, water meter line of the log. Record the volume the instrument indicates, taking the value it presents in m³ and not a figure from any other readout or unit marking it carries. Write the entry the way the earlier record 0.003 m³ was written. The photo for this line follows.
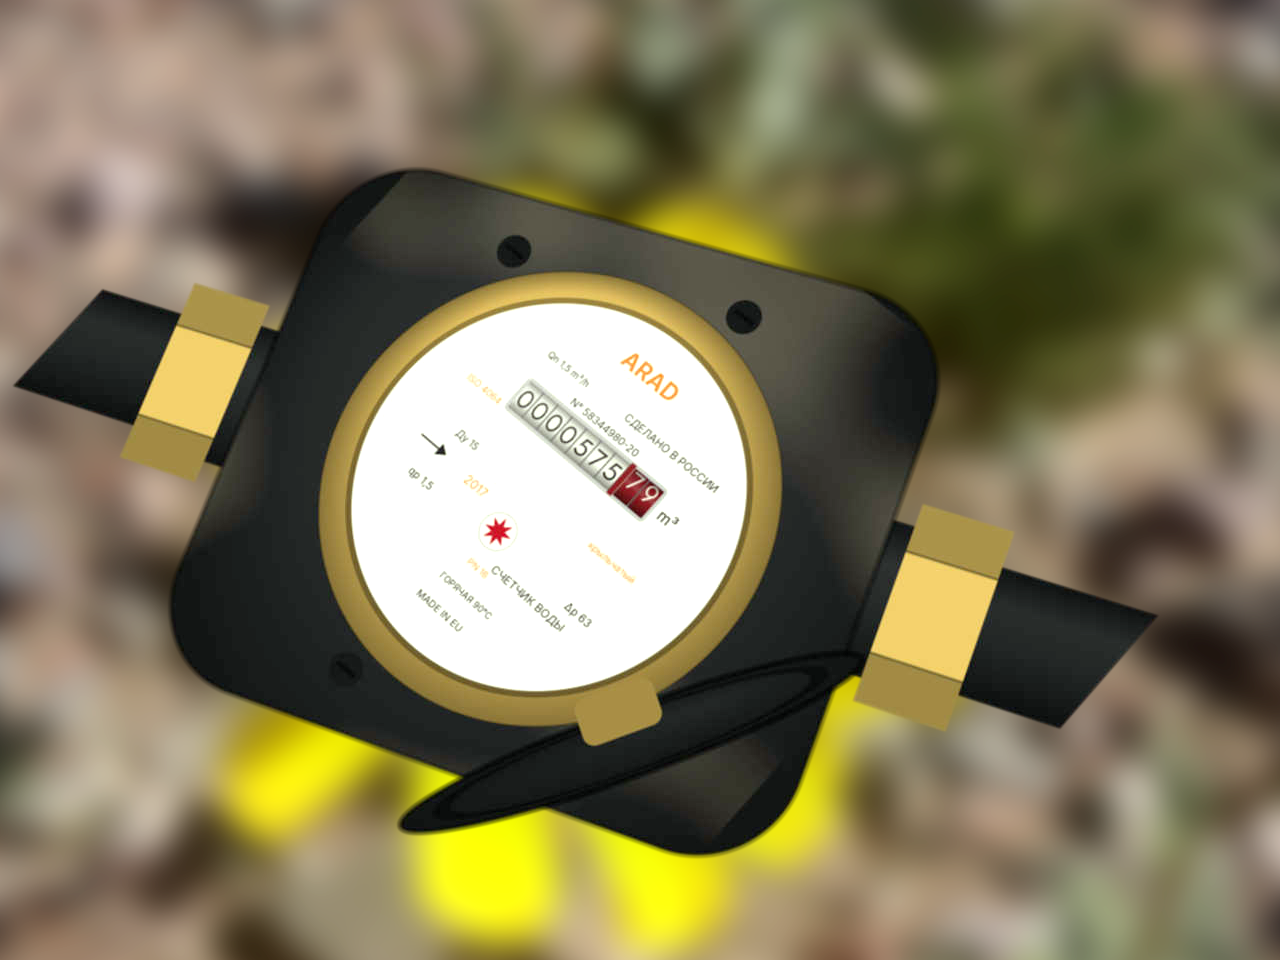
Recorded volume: 575.79 m³
